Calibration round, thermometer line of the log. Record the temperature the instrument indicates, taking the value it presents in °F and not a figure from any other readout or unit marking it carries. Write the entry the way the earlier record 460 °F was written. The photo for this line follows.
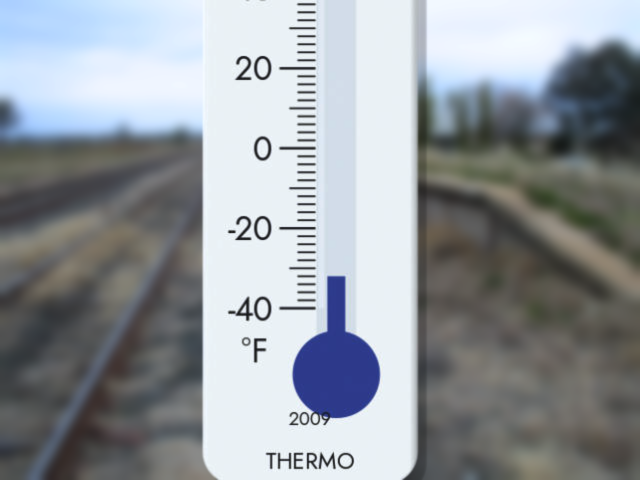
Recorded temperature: -32 °F
